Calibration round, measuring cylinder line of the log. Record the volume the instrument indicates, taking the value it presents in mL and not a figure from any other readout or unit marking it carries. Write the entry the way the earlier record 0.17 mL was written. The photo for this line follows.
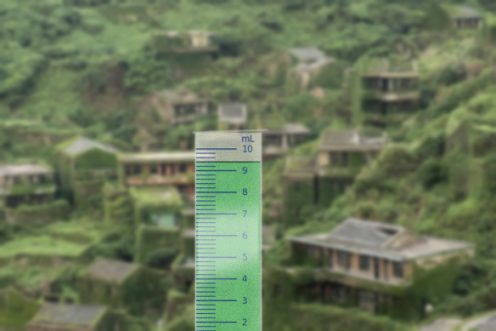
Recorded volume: 9.4 mL
